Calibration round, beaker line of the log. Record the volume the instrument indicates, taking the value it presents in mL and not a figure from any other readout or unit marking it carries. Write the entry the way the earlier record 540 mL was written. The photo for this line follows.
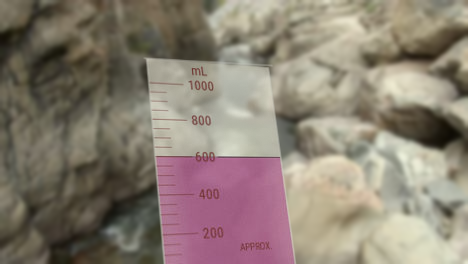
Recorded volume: 600 mL
